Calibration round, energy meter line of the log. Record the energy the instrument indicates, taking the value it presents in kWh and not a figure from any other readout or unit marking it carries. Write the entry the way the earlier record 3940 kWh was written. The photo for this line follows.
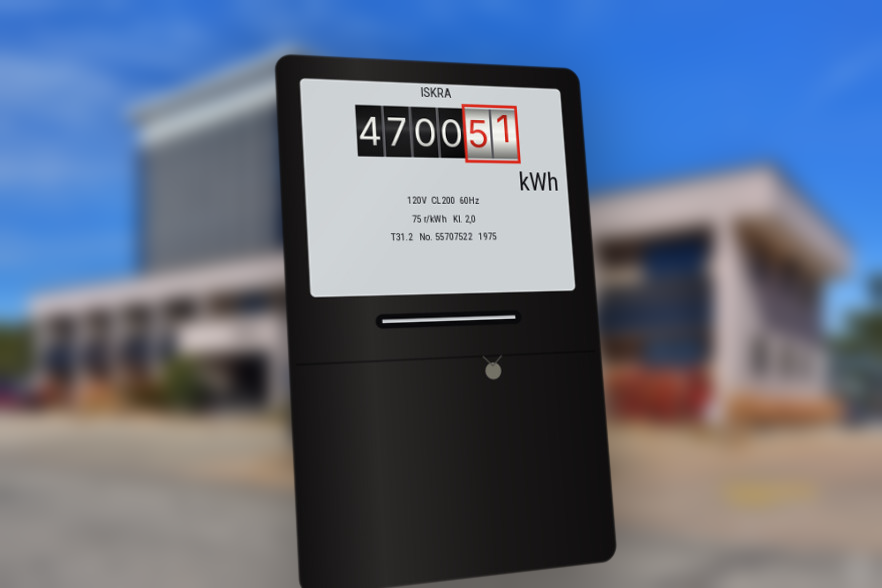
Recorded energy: 4700.51 kWh
